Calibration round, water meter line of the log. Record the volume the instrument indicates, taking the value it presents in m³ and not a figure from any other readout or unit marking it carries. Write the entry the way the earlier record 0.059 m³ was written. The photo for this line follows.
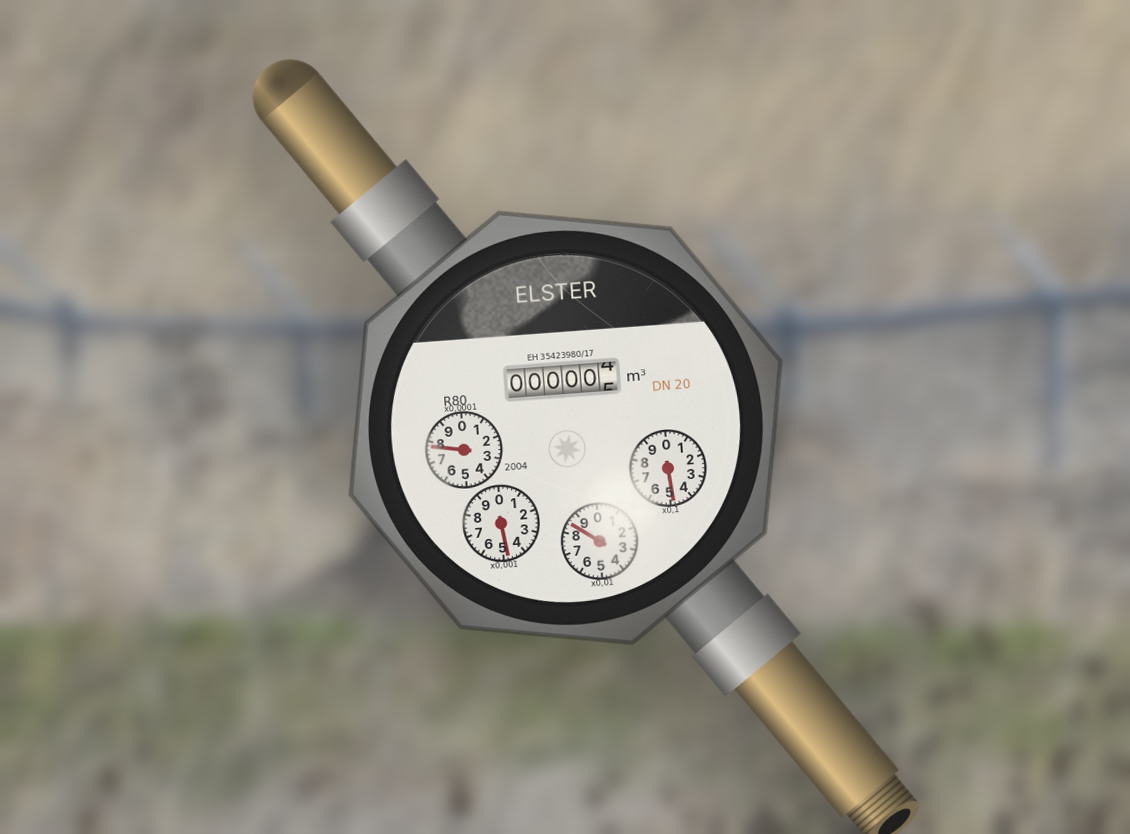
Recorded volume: 4.4847 m³
